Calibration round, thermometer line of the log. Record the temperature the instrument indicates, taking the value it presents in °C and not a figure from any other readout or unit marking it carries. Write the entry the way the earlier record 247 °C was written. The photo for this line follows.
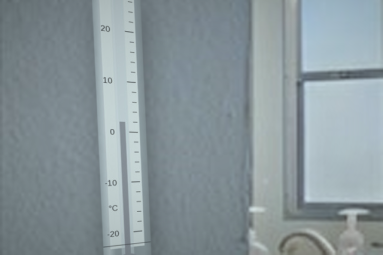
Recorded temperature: 2 °C
